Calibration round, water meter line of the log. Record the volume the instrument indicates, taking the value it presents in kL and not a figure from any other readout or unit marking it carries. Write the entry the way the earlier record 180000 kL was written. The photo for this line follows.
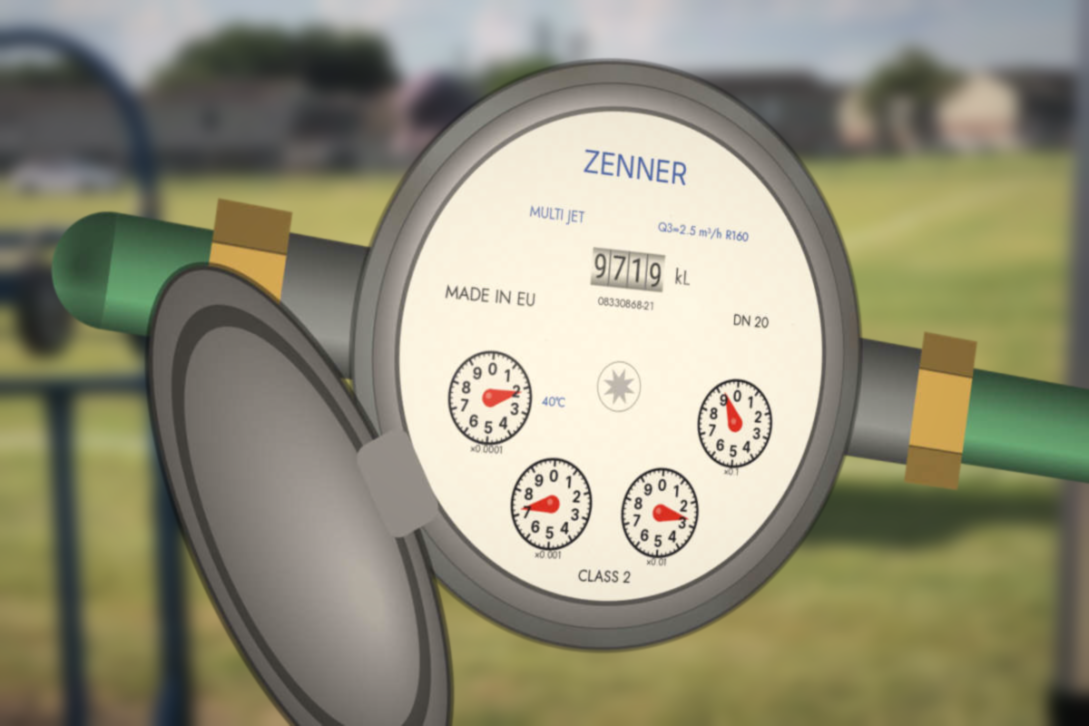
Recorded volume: 9718.9272 kL
